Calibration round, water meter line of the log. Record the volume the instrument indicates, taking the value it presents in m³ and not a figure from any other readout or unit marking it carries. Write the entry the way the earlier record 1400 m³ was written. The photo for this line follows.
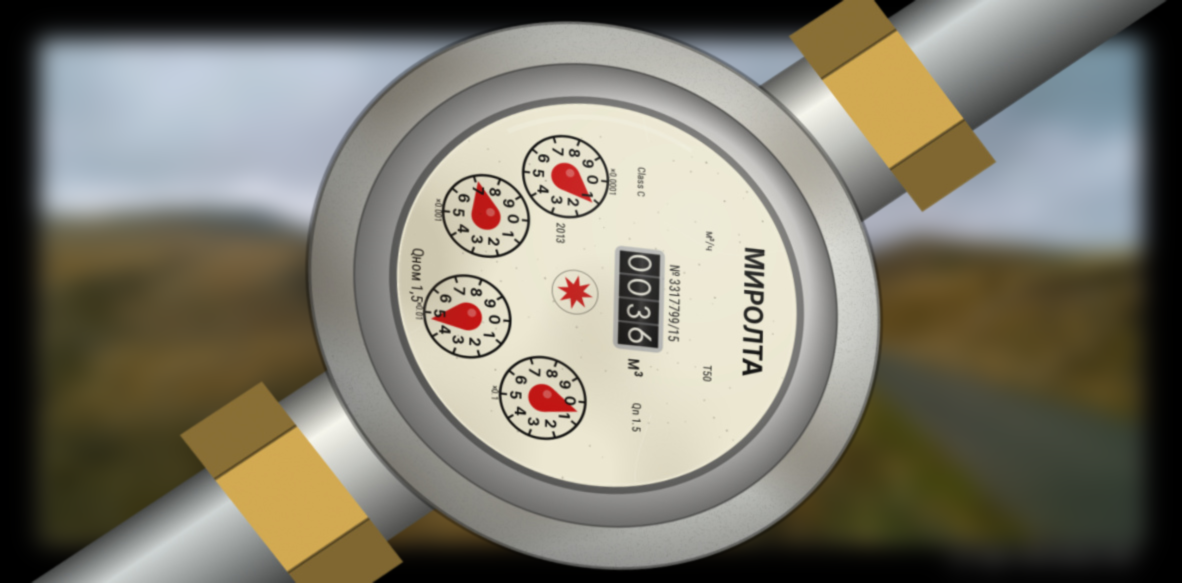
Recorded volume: 36.0471 m³
